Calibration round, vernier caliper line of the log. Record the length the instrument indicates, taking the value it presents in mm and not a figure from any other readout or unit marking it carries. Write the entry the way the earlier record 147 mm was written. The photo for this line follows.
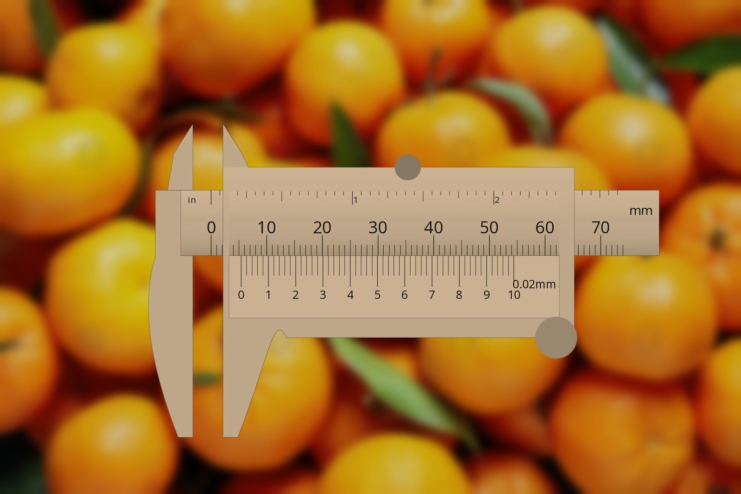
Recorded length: 5.4 mm
